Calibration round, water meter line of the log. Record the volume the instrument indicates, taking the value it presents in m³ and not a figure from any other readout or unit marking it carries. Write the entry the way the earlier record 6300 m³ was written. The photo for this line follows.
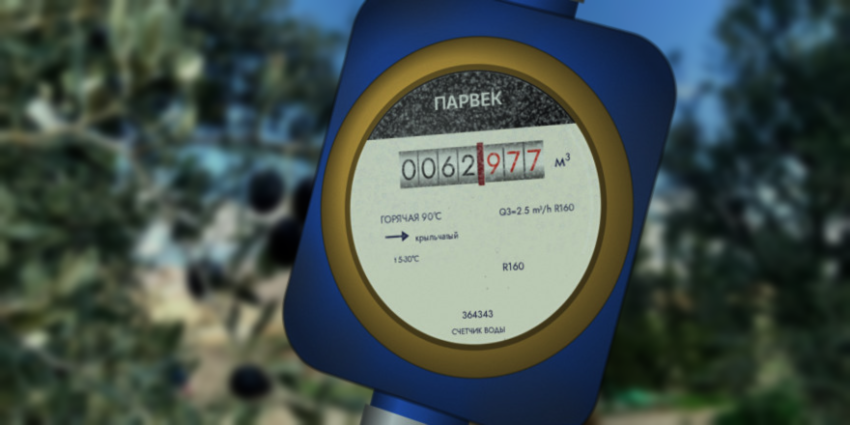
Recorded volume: 62.977 m³
